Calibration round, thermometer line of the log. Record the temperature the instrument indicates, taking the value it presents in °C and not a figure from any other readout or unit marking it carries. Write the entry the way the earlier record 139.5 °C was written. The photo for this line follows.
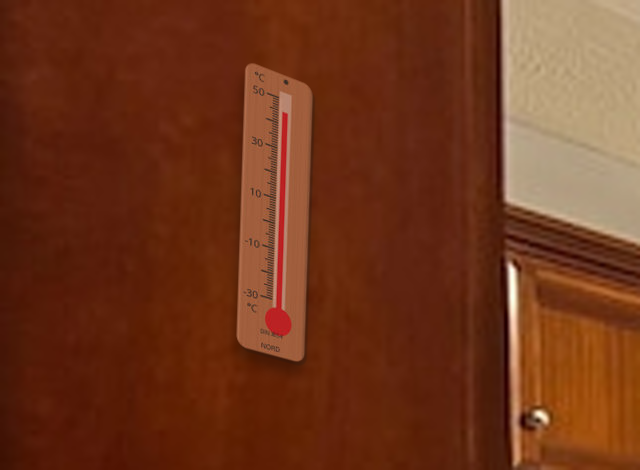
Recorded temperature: 45 °C
